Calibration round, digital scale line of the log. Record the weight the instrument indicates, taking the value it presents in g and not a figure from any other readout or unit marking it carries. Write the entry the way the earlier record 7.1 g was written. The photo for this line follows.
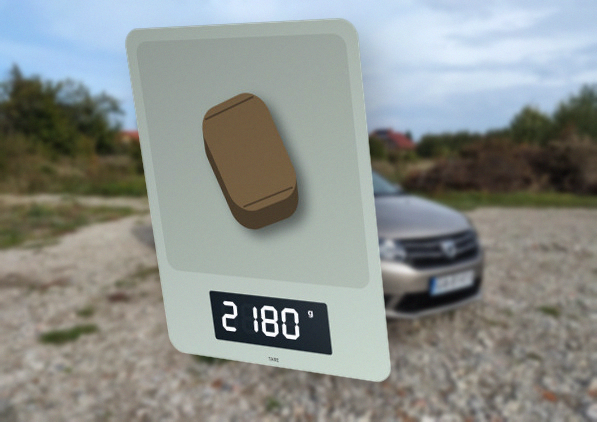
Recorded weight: 2180 g
